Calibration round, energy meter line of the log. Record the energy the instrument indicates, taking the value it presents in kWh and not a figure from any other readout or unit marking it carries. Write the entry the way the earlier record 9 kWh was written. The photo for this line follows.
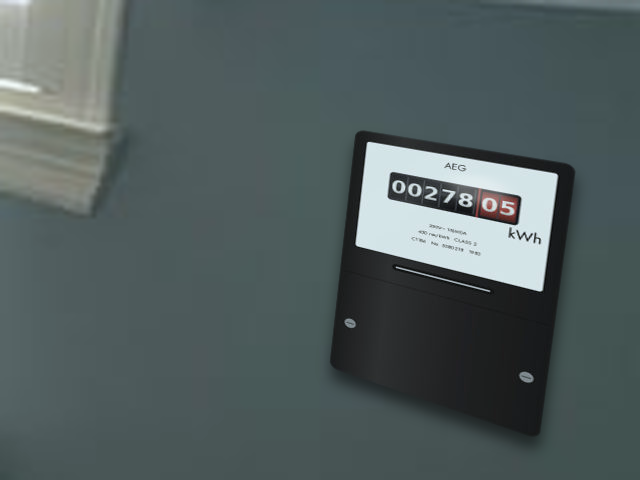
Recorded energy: 278.05 kWh
